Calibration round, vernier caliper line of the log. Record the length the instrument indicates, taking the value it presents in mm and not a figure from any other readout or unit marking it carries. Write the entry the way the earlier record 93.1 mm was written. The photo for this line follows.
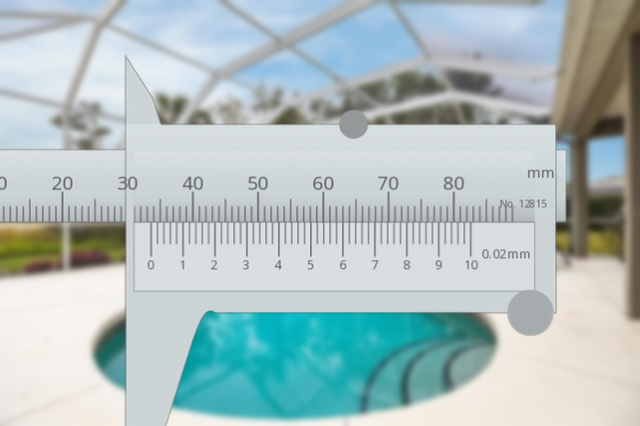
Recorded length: 33.6 mm
